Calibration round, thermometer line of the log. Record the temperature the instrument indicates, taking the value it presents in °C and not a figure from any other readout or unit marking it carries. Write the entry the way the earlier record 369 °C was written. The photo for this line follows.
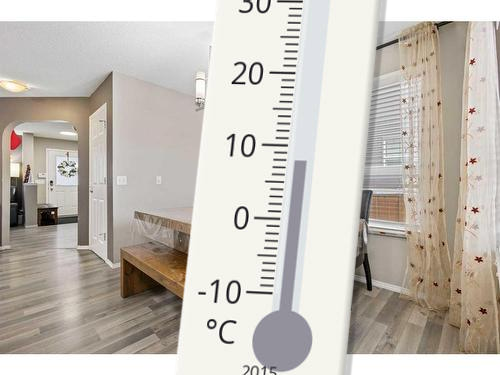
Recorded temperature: 8 °C
